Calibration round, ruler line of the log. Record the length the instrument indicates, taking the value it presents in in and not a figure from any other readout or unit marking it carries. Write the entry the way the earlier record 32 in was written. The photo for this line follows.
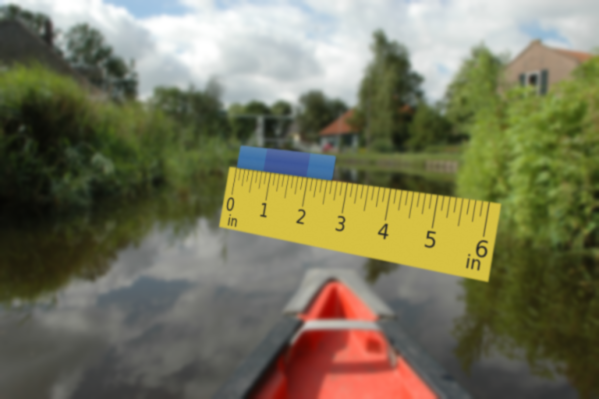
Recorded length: 2.625 in
